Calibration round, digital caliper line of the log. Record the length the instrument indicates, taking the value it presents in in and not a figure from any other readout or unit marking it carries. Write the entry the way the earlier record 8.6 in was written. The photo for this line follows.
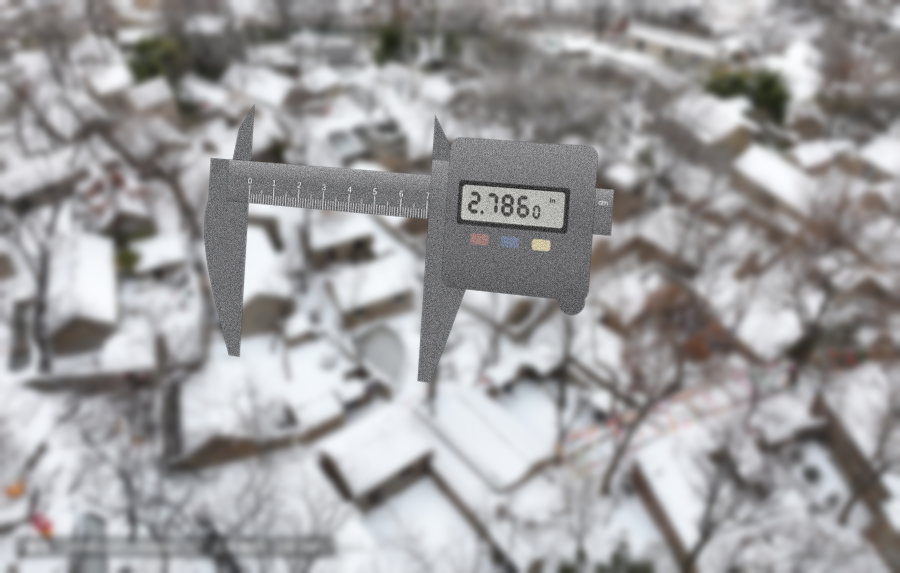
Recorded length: 2.7860 in
